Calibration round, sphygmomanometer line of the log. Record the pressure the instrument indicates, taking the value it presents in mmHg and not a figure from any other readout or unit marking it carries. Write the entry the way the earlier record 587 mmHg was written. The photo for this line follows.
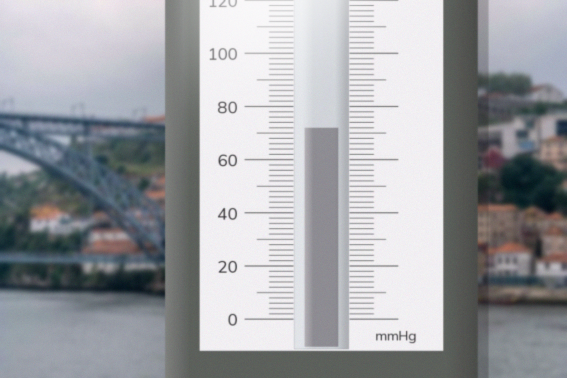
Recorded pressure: 72 mmHg
